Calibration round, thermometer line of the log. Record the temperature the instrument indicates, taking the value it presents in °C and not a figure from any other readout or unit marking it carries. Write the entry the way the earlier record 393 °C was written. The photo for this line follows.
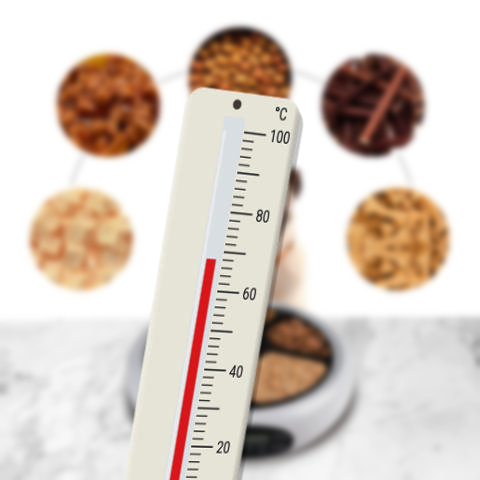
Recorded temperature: 68 °C
